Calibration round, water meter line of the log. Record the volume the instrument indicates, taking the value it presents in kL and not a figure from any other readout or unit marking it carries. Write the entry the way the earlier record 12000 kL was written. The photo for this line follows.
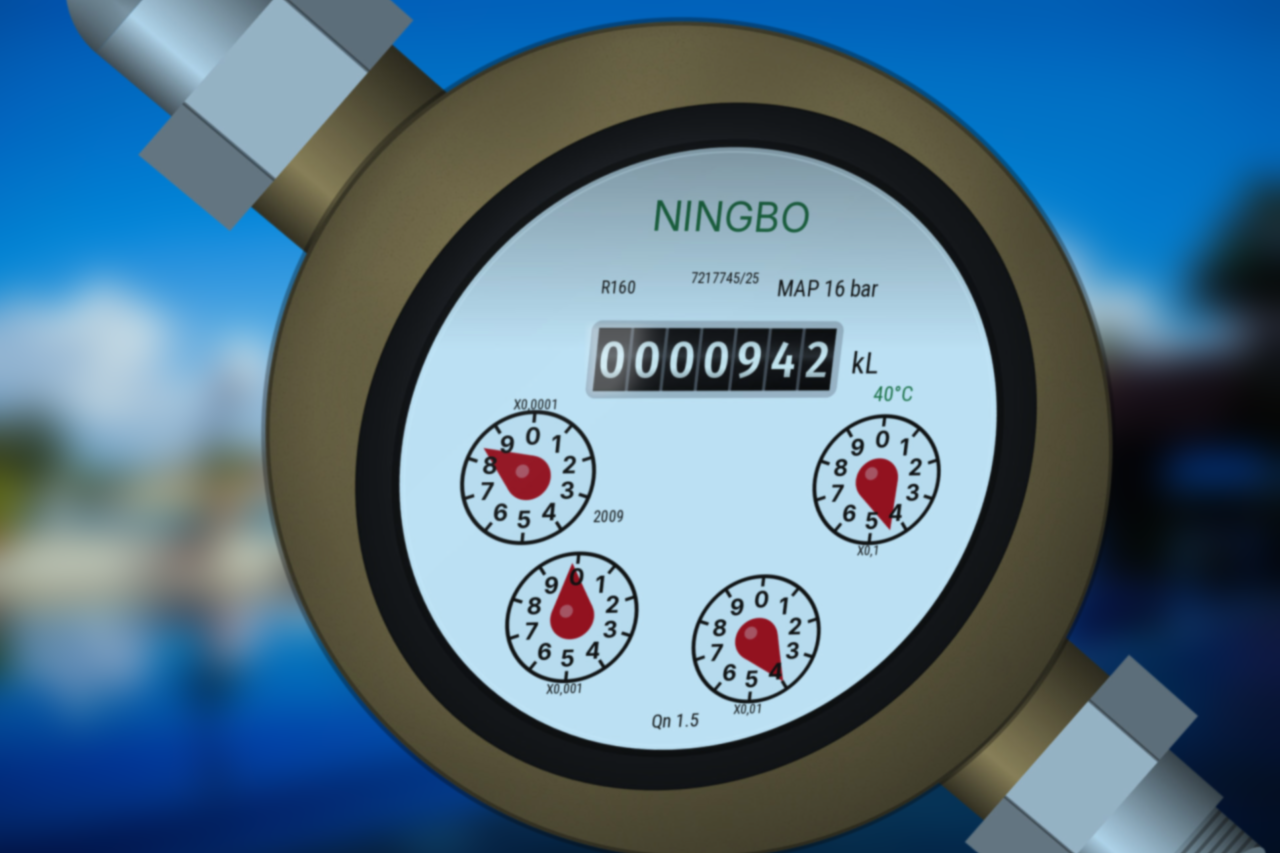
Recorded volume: 942.4398 kL
